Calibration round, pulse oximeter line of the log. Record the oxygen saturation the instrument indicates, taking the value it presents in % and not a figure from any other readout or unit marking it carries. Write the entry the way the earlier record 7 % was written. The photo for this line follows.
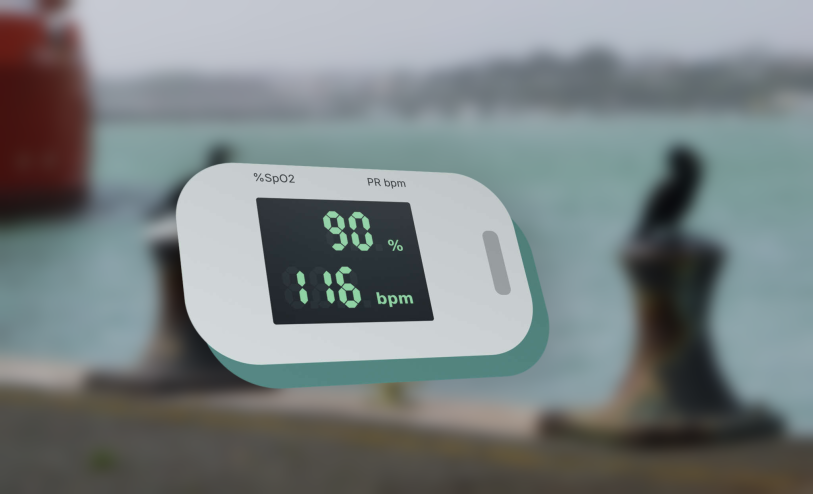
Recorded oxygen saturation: 90 %
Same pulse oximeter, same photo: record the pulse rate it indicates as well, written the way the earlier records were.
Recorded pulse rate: 116 bpm
